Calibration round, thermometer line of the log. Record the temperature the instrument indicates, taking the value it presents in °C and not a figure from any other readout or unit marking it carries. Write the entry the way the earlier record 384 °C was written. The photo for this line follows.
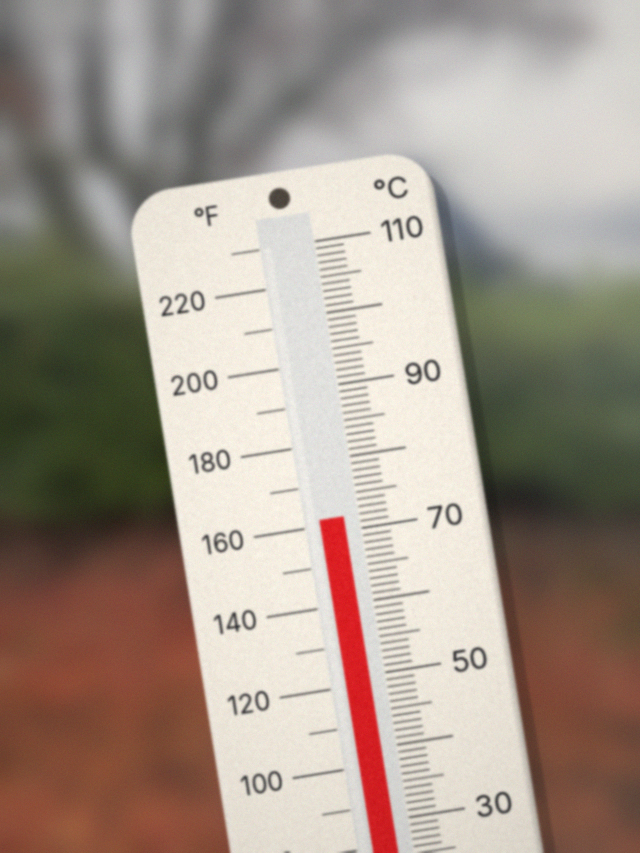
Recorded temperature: 72 °C
